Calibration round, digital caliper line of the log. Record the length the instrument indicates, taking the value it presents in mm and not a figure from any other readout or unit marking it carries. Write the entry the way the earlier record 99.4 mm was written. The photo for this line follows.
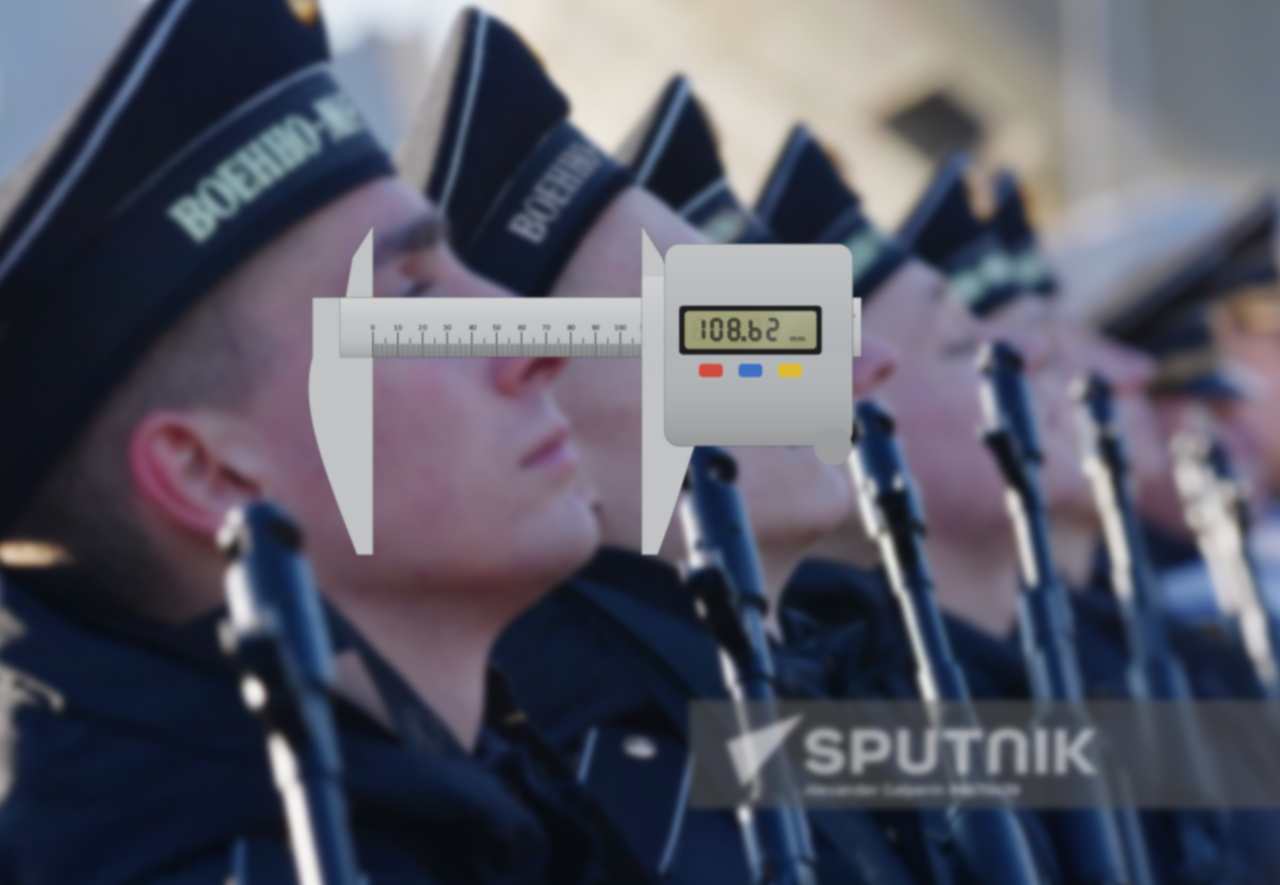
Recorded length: 108.62 mm
